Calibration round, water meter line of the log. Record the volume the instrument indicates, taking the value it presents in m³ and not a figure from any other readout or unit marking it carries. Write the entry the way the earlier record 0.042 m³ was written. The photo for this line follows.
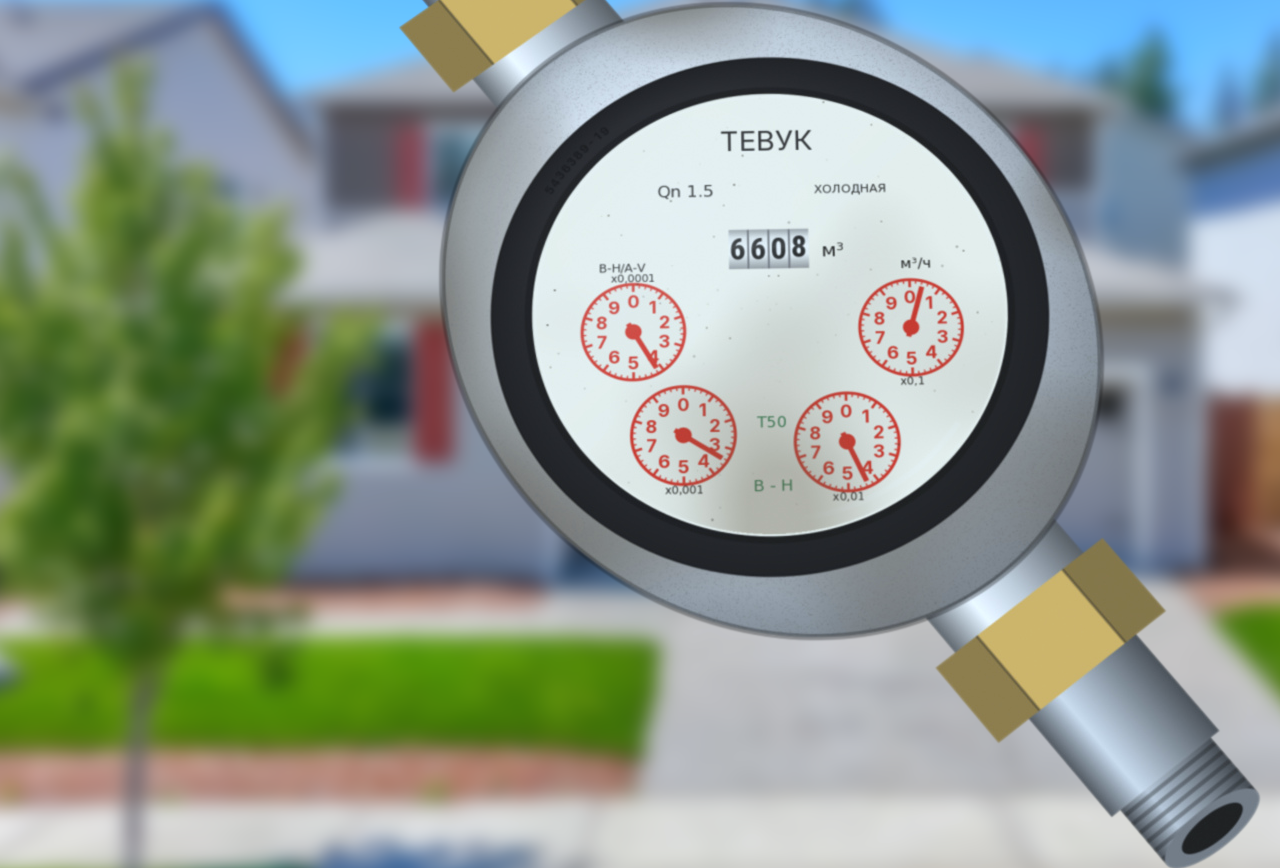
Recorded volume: 6608.0434 m³
